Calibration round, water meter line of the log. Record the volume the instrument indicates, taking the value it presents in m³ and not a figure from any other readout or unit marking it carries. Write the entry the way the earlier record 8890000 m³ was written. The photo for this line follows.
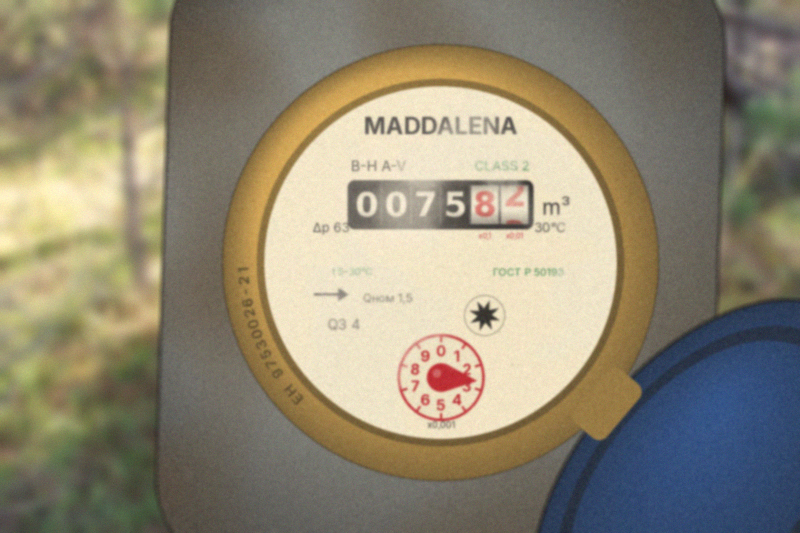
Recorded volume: 75.822 m³
